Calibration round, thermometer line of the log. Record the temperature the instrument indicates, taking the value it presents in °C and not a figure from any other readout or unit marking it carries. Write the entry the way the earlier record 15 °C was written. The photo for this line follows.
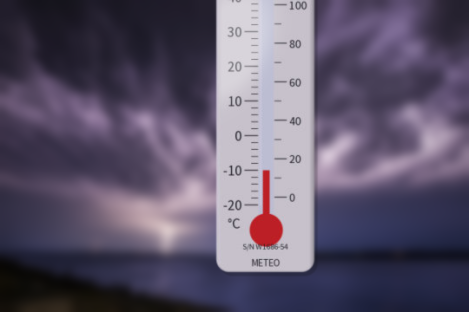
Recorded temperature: -10 °C
